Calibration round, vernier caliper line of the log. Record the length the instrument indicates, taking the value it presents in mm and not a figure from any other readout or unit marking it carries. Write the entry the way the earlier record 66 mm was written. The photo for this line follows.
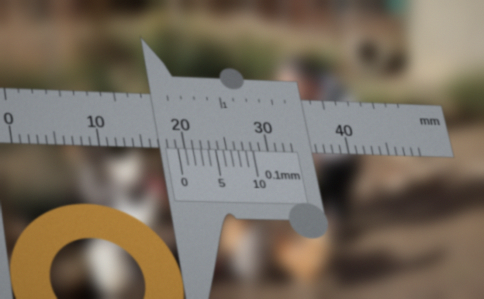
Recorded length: 19.2 mm
